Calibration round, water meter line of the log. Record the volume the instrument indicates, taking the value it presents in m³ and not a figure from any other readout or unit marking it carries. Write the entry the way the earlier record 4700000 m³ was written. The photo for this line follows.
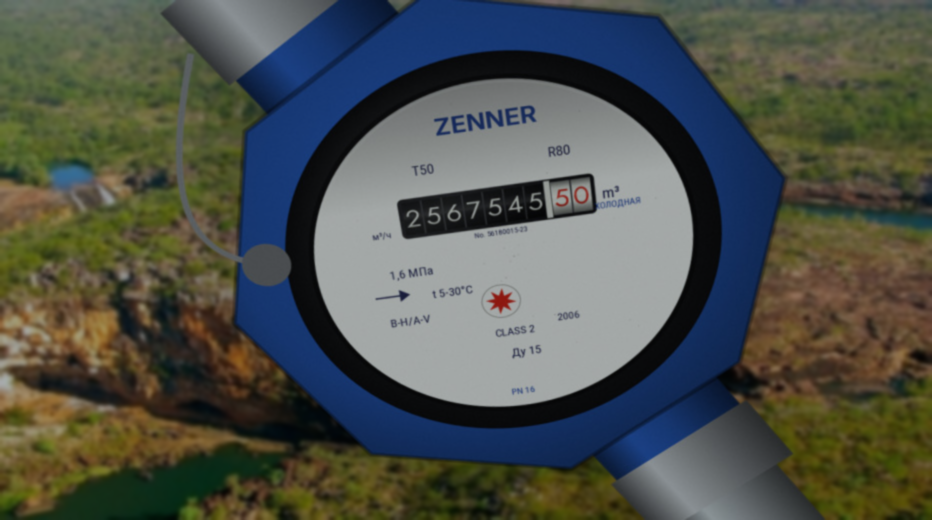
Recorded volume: 2567545.50 m³
